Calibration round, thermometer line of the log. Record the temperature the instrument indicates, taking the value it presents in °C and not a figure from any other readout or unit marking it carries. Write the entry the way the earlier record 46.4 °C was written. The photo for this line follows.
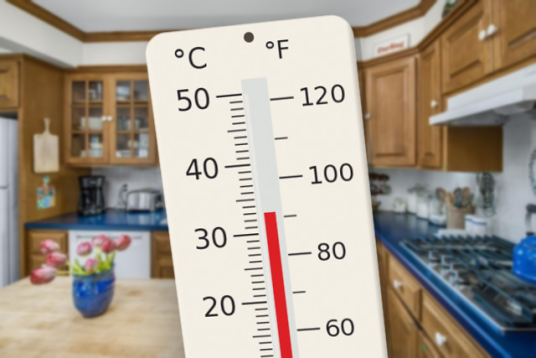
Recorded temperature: 33 °C
